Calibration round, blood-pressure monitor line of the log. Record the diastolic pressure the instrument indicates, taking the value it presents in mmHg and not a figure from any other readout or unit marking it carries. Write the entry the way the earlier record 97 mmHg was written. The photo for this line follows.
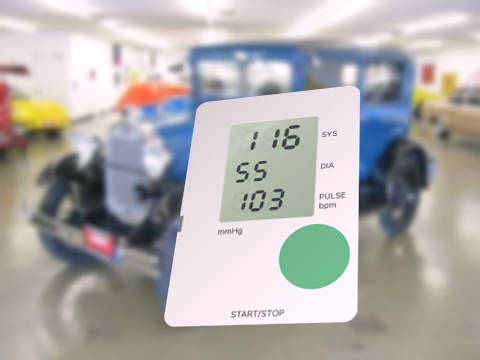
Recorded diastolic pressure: 55 mmHg
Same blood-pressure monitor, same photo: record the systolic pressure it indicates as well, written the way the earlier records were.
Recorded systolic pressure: 116 mmHg
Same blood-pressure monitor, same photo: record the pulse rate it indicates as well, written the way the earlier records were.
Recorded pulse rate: 103 bpm
